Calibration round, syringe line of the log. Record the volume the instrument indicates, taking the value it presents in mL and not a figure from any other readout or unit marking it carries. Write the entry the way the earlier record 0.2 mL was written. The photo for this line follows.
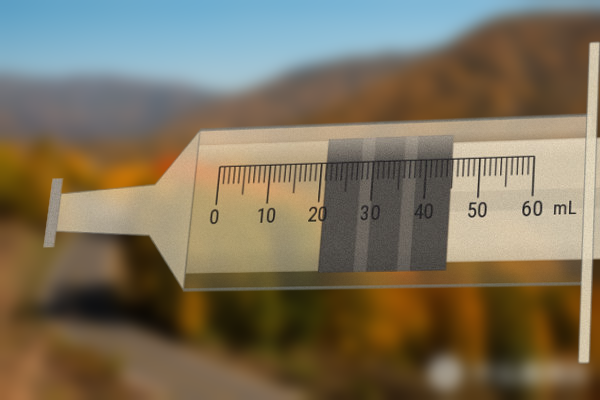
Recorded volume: 21 mL
